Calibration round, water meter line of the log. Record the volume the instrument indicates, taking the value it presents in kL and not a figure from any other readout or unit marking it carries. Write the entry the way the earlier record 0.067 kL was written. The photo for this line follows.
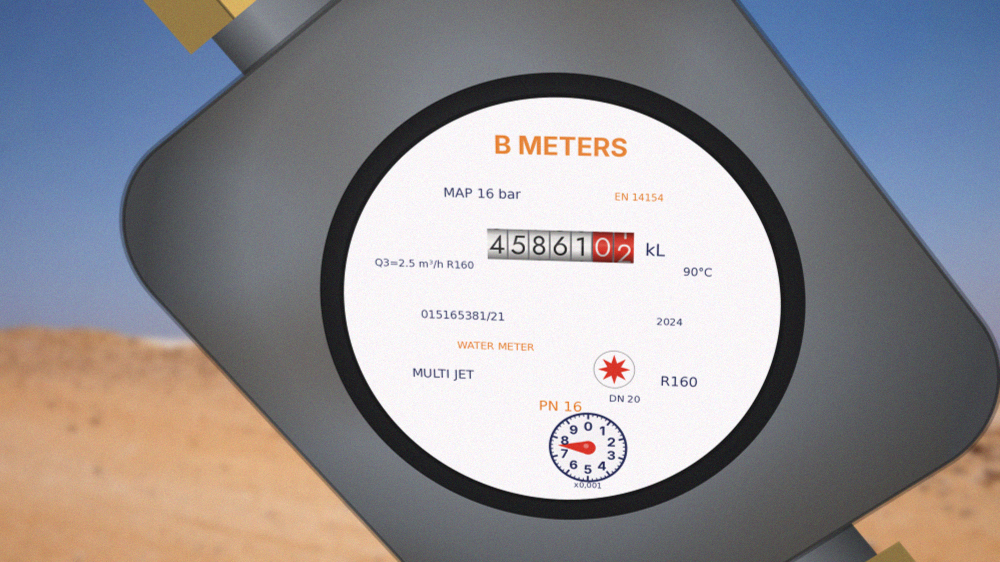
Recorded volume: 45861.017 kL
